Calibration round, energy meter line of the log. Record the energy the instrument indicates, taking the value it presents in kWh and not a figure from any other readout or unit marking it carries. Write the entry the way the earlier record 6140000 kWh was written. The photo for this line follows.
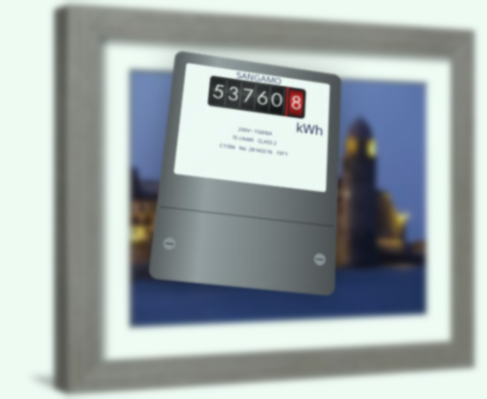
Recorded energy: 53760.8 kWh
